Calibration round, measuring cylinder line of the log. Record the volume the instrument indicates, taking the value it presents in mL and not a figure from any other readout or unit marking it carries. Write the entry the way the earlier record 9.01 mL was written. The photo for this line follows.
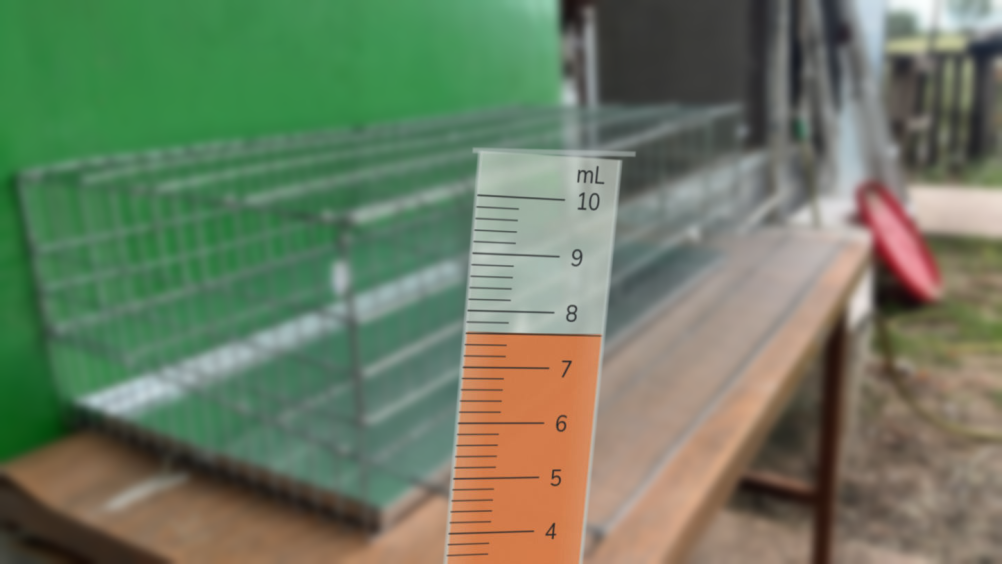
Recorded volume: 7.6 mL
